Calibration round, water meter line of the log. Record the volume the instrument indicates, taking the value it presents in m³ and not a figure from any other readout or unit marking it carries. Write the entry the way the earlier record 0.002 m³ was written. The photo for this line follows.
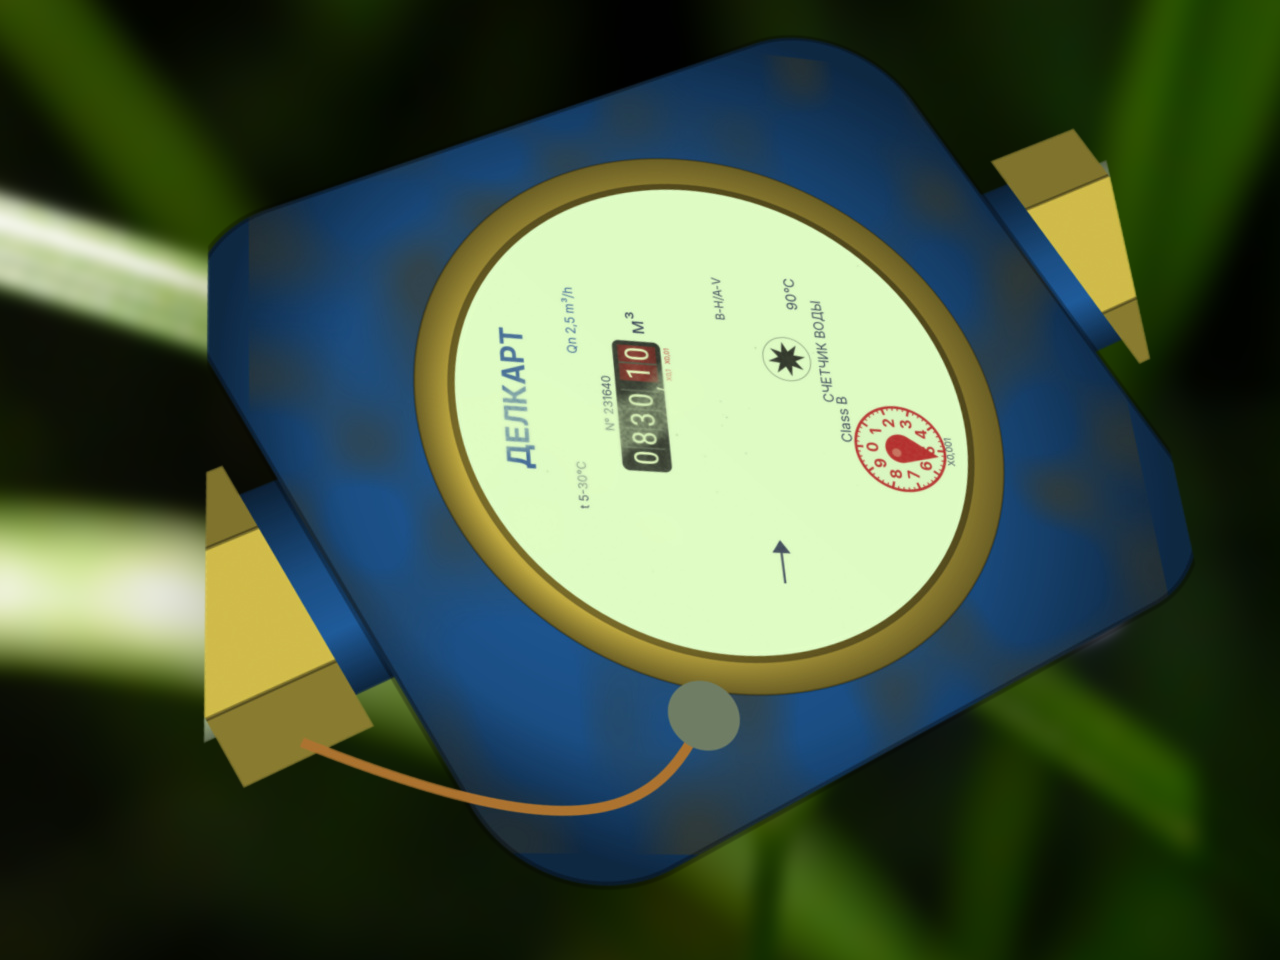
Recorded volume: 830.105 m³
